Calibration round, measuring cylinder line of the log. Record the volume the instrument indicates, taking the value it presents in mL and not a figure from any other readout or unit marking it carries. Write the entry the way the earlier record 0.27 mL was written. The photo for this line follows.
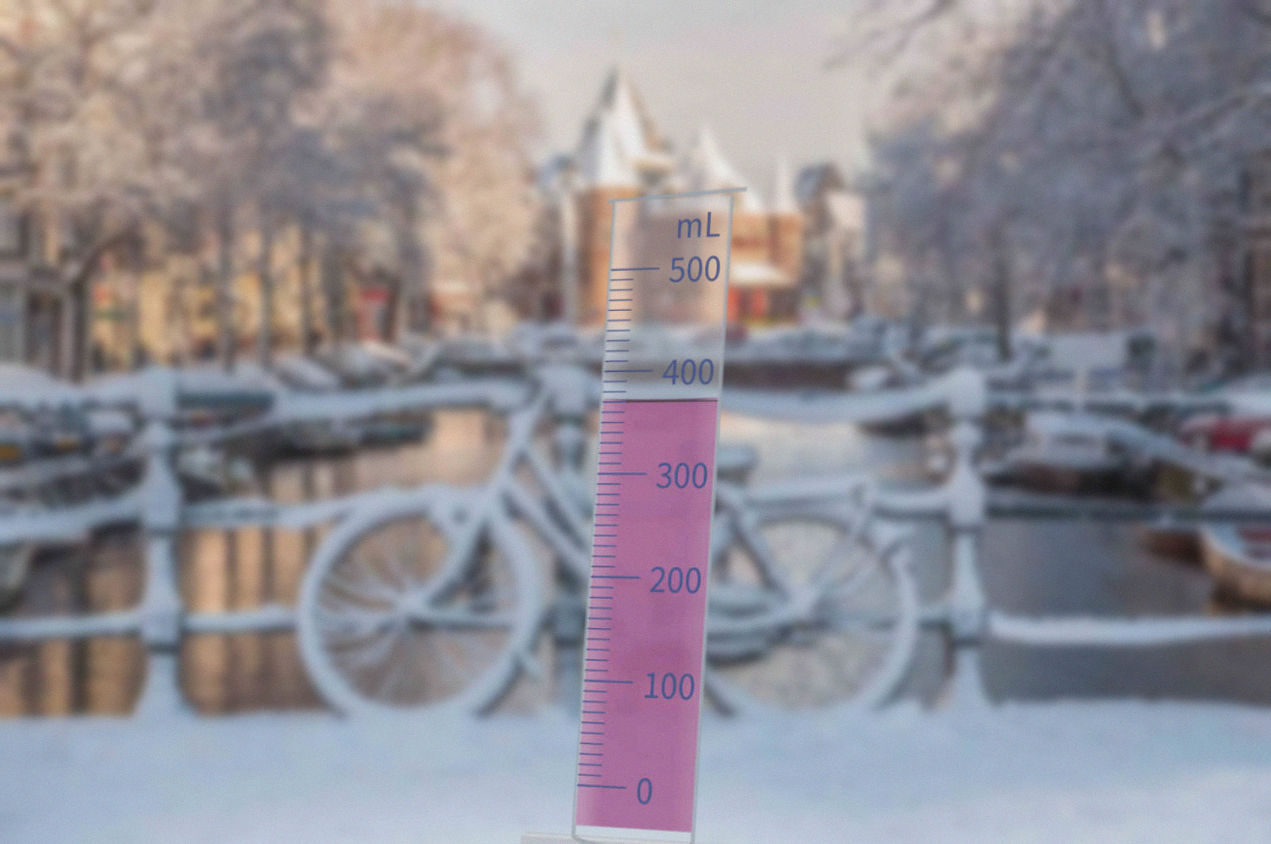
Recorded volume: 370 mL
